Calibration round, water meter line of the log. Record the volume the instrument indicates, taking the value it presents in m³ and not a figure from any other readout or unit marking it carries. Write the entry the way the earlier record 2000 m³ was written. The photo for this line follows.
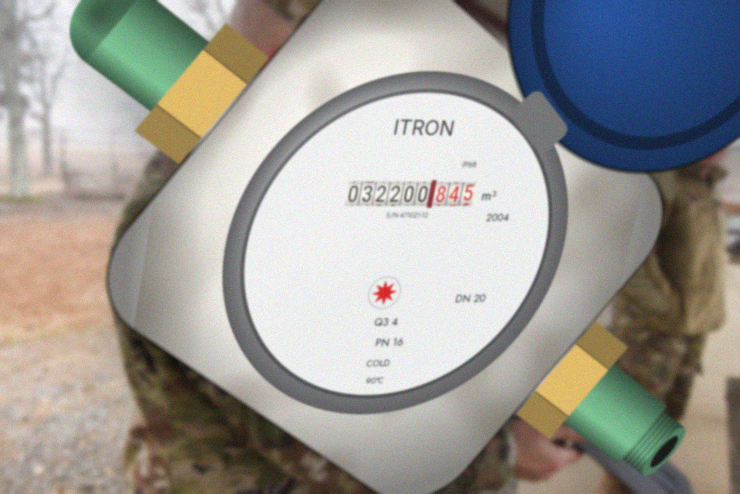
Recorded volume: 32200.845 m³
